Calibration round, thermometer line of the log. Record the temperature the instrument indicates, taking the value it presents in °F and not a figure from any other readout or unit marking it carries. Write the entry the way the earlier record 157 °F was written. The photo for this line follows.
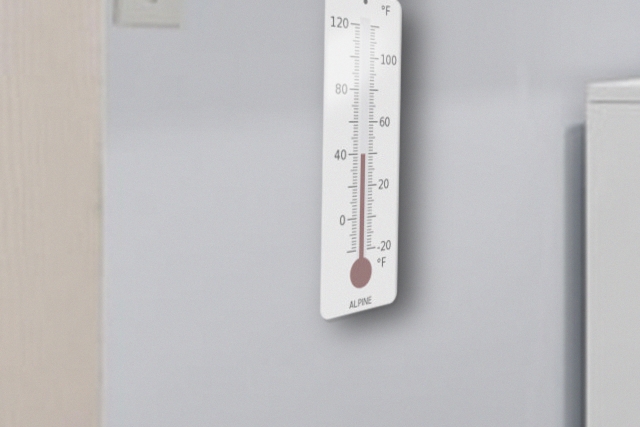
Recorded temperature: 40 °F
